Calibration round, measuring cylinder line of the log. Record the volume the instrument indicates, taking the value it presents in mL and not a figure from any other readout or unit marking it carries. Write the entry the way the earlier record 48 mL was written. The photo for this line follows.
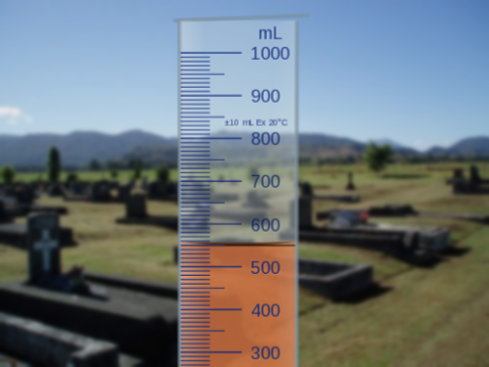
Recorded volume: 550 mL
